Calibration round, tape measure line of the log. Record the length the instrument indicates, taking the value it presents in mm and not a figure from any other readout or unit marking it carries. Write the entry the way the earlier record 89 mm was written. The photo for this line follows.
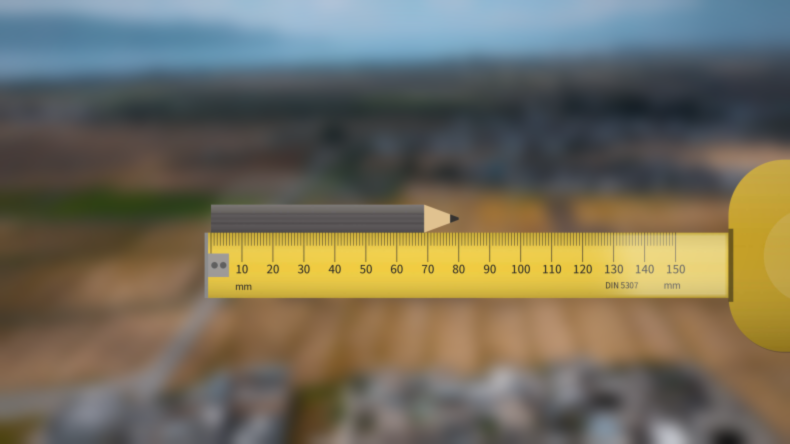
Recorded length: 80 mm
